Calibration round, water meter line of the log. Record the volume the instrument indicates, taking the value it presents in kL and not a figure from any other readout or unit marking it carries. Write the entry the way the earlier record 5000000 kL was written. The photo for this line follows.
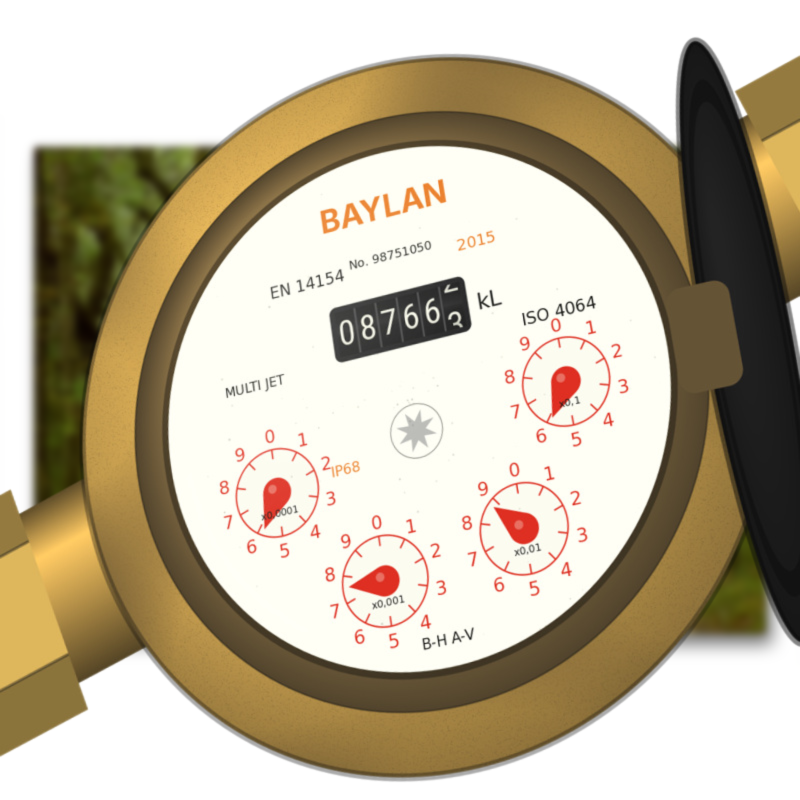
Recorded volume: 87662.5875 kL
